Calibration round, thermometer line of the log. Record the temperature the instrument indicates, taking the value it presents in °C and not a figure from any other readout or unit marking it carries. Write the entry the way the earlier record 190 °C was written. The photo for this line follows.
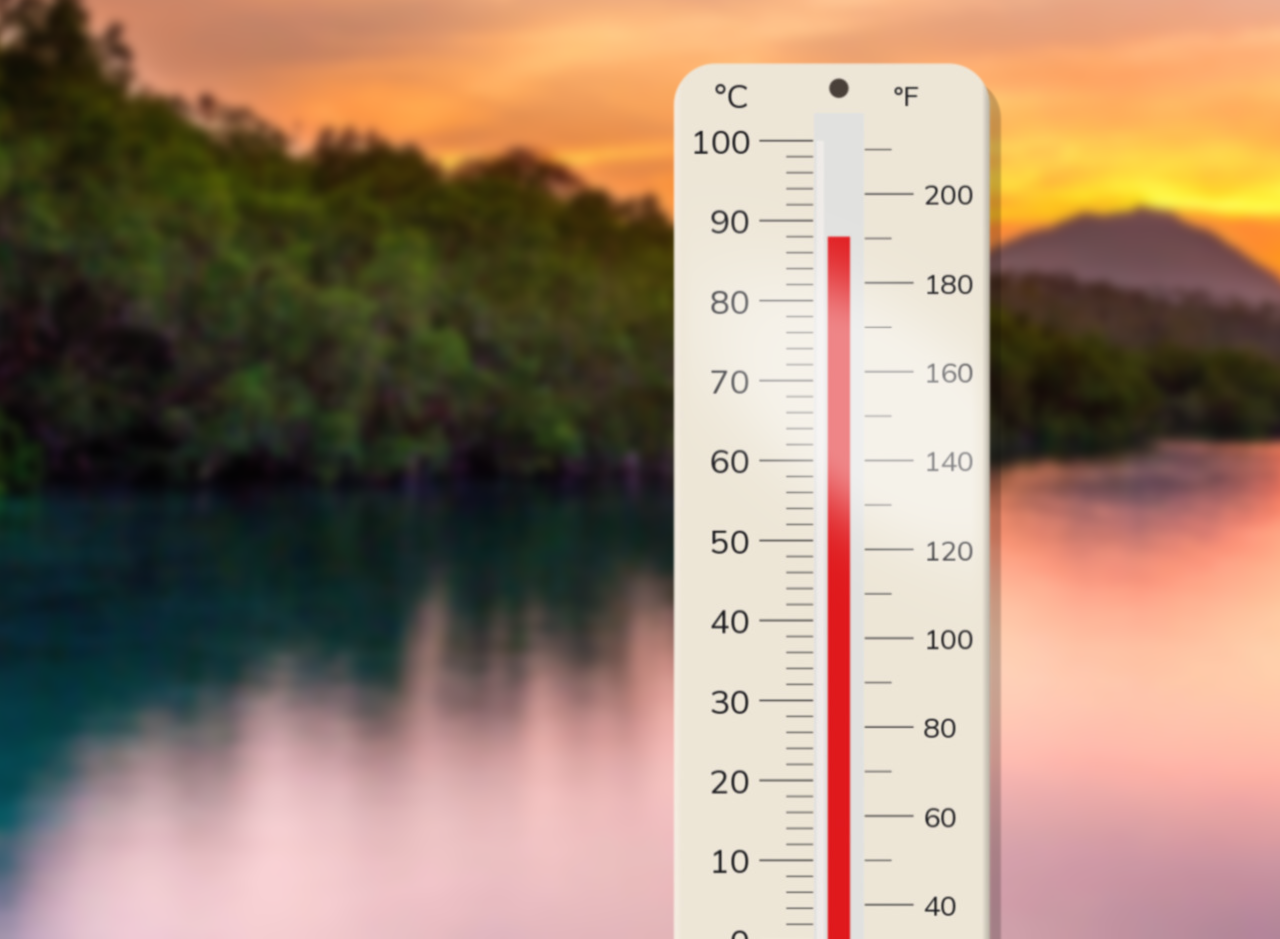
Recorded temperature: 88 °C
